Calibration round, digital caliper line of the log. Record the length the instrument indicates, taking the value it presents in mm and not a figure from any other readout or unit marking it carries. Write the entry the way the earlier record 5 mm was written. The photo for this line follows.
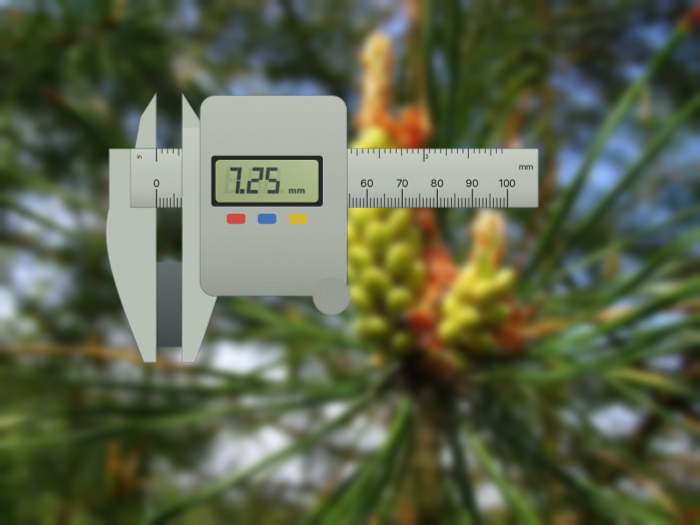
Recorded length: 7.25 mm
